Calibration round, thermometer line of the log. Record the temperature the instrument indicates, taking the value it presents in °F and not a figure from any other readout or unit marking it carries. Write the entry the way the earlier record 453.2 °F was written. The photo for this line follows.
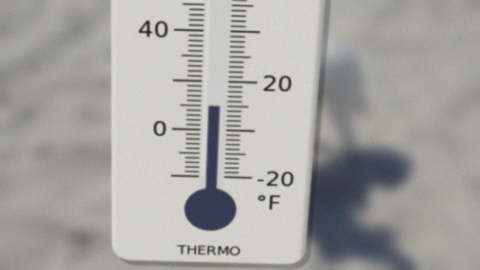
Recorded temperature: 10 °F
